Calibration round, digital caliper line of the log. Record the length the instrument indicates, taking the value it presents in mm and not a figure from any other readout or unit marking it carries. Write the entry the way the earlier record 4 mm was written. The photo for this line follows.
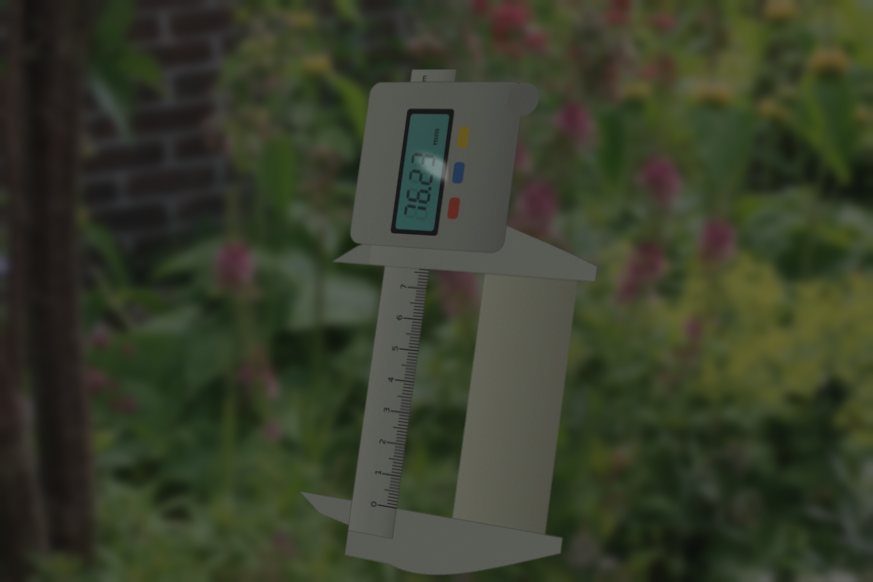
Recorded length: 76.23 mm
